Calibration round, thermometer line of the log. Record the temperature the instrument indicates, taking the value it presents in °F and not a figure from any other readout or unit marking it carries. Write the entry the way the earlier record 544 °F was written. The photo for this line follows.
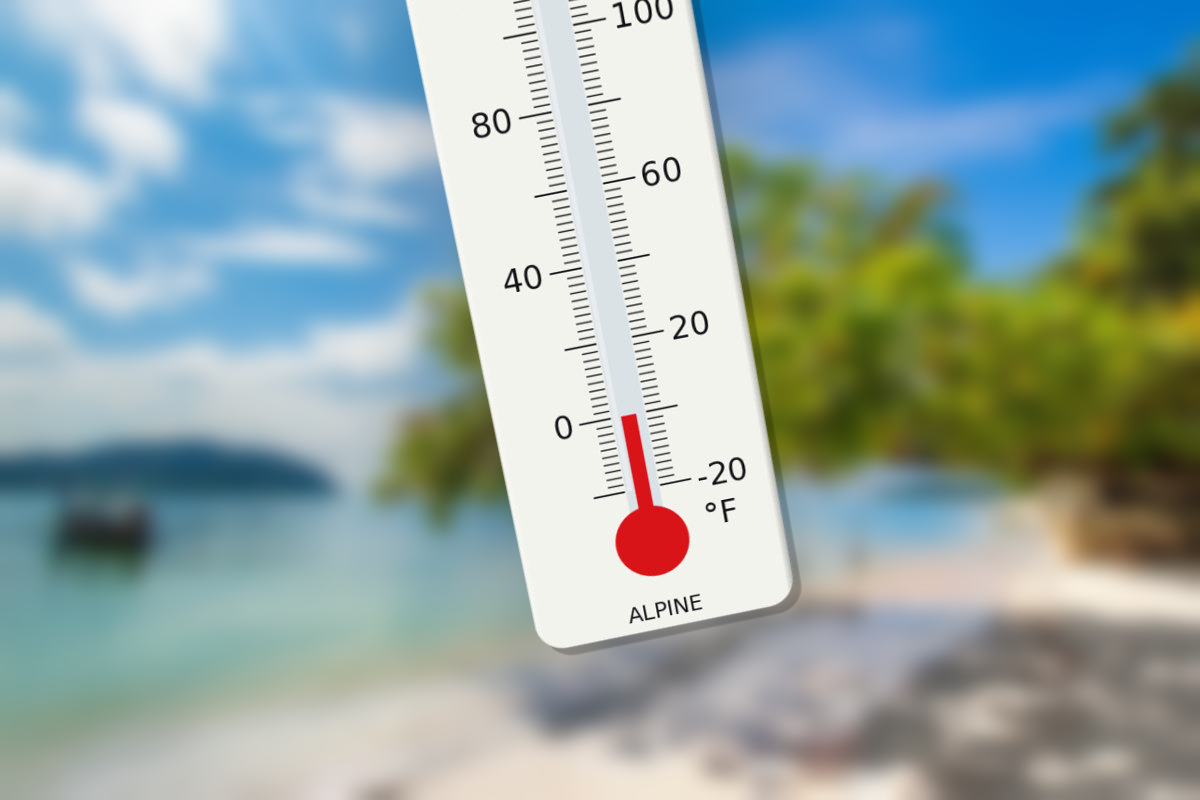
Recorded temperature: 0 °F
